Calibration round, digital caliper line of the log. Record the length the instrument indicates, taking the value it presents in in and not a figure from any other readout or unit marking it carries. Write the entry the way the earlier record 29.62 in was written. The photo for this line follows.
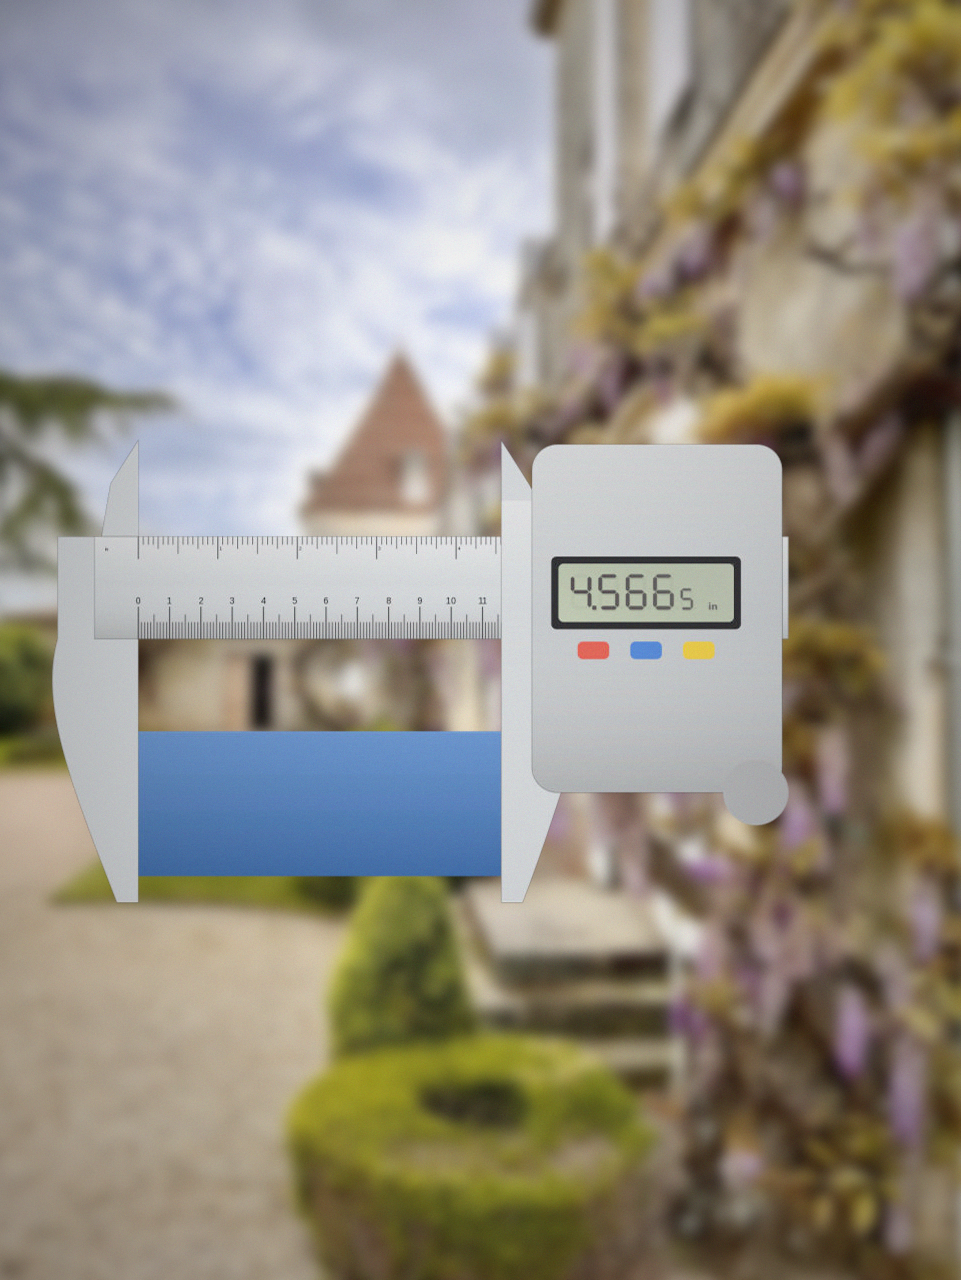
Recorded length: 4.5665 in
